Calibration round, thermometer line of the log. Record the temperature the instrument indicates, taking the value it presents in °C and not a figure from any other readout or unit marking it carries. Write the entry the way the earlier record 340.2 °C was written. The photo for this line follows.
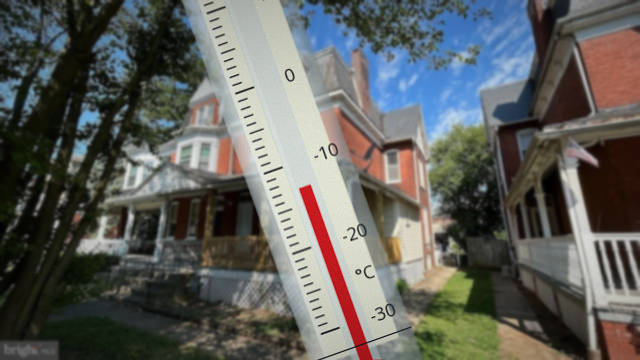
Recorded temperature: -13 °C
